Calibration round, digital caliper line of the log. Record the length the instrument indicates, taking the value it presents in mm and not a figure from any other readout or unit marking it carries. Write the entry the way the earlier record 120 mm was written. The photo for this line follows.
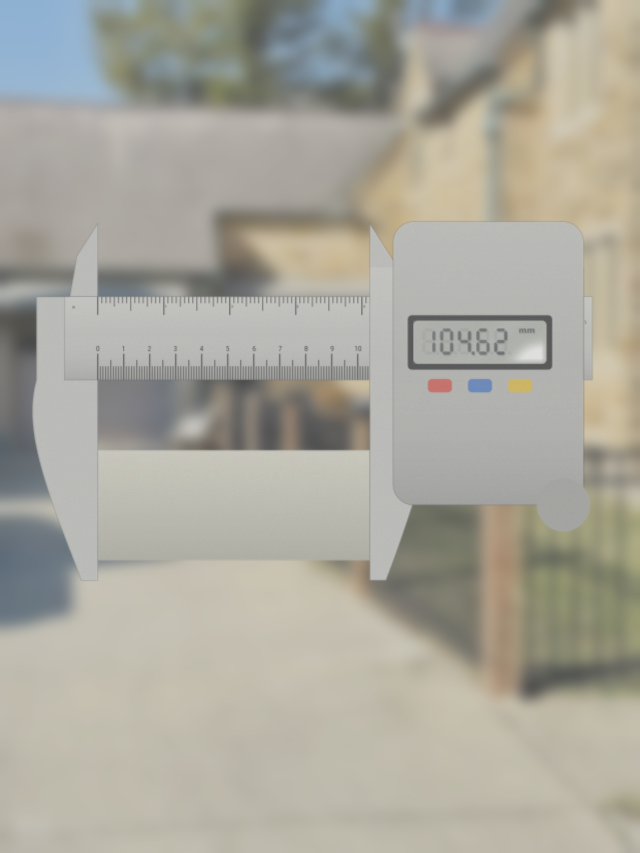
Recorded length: 104.62 mm
